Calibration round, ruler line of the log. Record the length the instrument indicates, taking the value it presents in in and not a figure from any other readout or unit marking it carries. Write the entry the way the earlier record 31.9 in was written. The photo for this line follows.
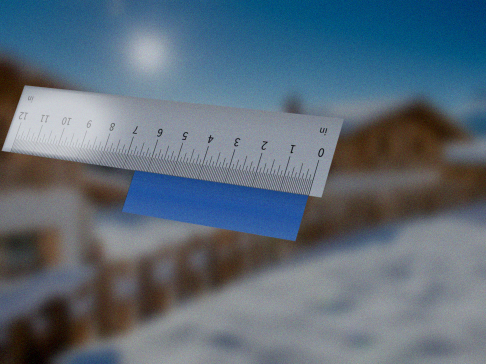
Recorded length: 6.5 in
